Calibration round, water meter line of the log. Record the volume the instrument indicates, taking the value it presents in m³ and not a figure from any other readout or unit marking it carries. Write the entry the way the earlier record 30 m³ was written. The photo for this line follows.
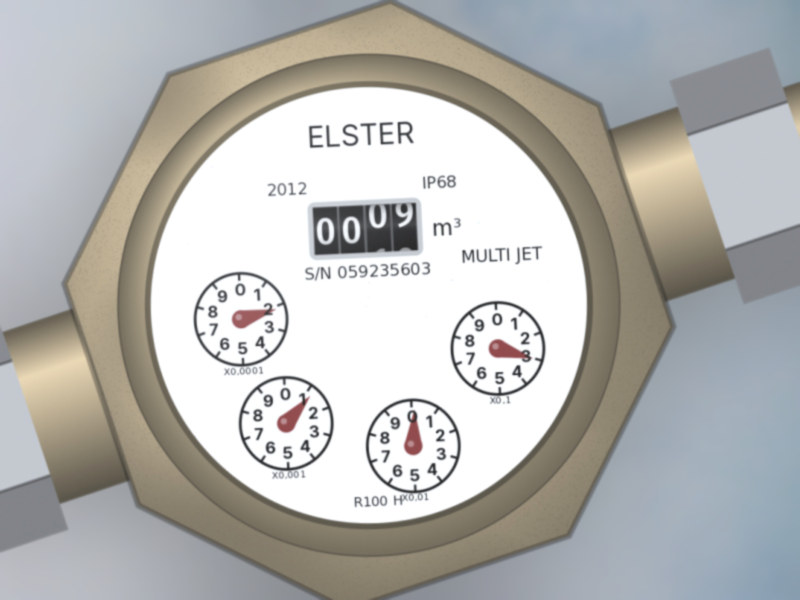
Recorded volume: 9.3012 m³
